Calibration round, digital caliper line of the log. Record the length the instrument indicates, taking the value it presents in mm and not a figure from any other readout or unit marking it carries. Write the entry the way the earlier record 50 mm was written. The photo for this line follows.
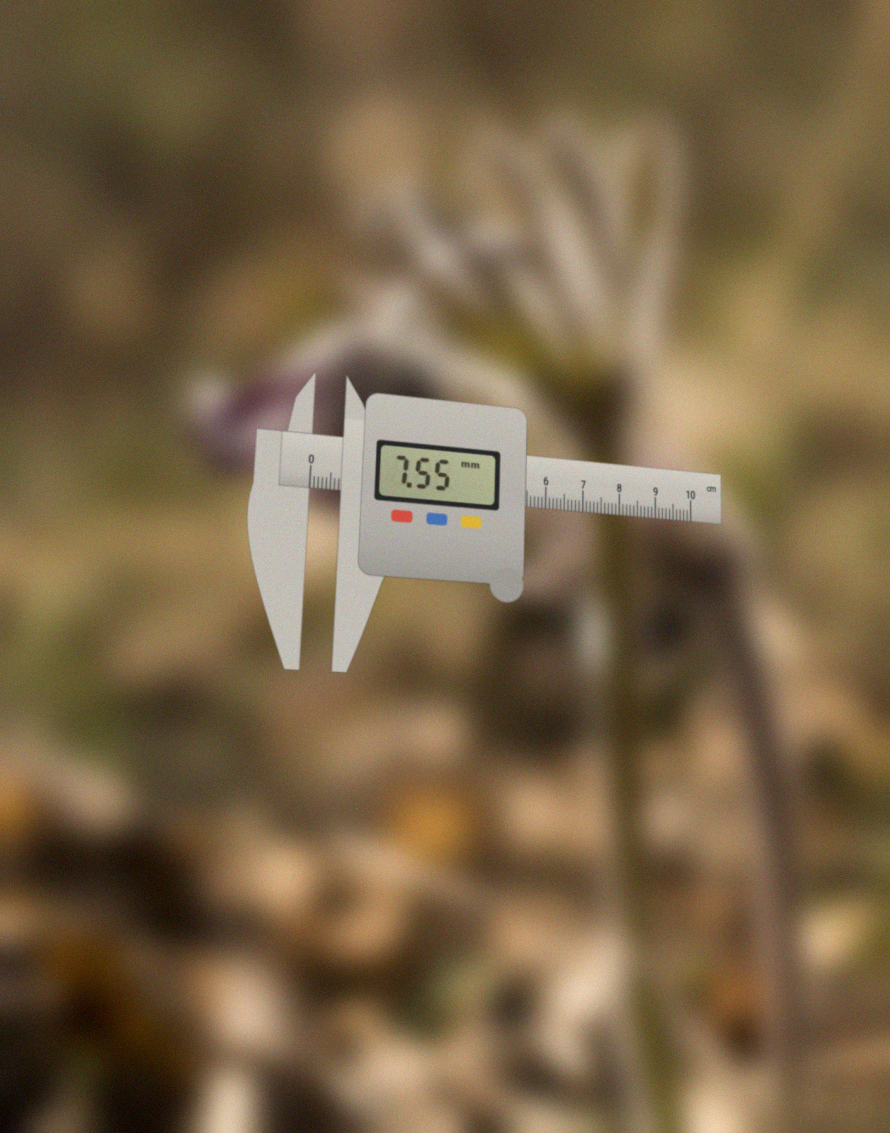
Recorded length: 7.55 mm
